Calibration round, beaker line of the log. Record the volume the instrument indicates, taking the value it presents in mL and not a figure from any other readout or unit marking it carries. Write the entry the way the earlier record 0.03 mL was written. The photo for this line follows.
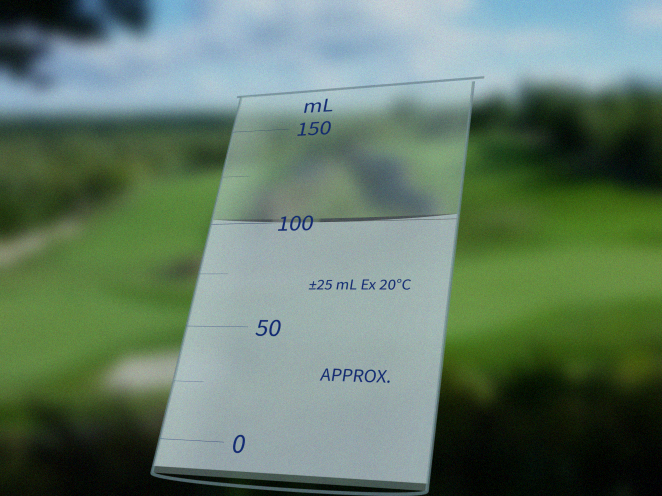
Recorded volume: 100 mL
